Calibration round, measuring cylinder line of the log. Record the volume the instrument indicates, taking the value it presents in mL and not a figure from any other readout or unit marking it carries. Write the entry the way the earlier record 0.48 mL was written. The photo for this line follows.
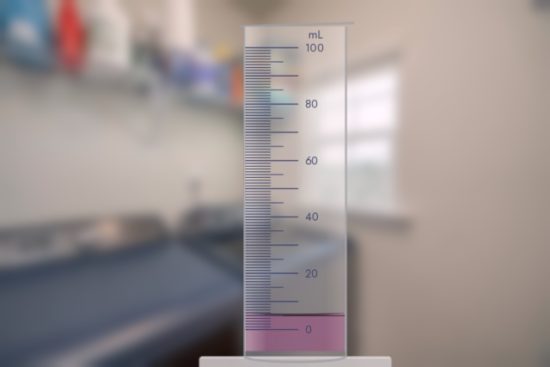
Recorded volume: 5 mL
